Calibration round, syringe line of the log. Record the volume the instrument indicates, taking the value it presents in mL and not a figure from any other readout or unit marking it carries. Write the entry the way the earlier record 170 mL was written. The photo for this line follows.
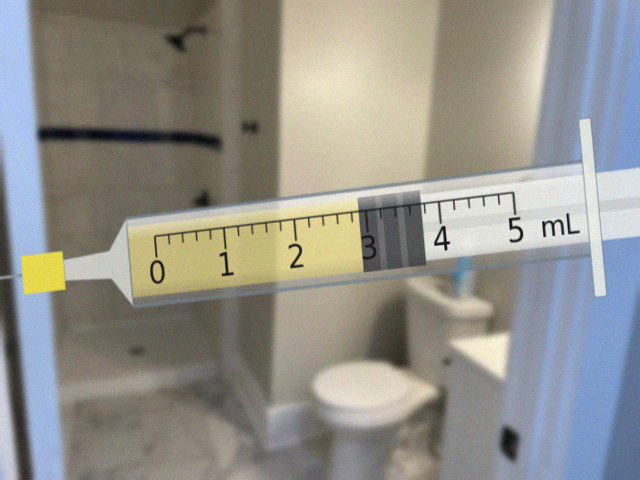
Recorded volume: 2.9 mL
